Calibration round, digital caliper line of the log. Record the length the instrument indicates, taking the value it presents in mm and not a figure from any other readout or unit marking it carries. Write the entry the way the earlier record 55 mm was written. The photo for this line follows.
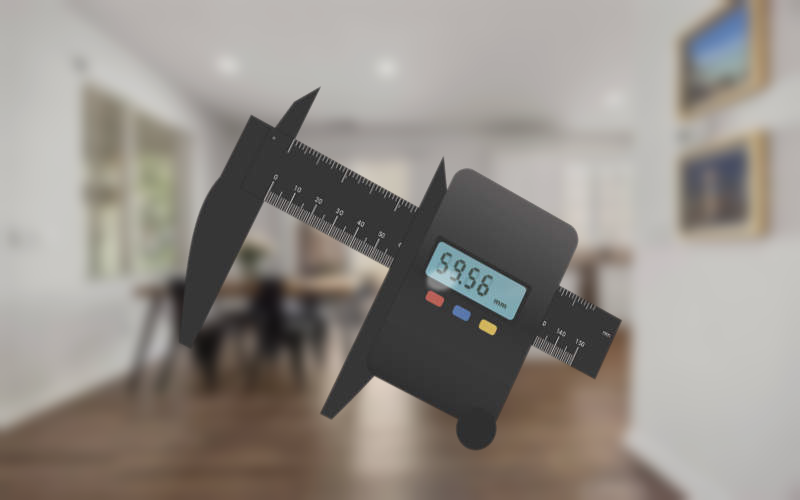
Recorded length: 59.56 mm
